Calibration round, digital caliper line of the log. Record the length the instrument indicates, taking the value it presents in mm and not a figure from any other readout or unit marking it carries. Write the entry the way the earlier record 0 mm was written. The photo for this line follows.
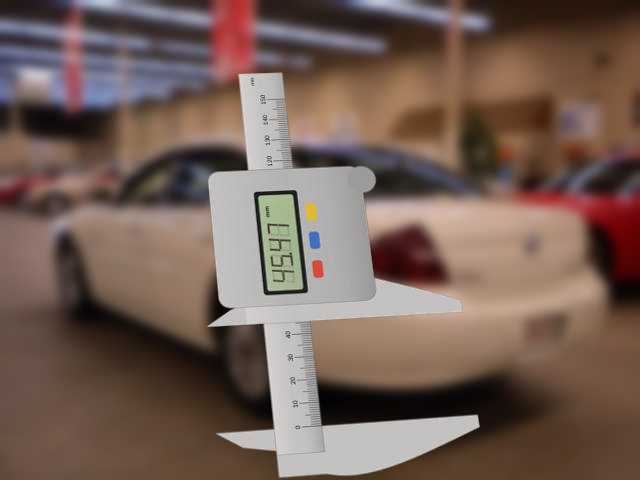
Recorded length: 45.47 mm
